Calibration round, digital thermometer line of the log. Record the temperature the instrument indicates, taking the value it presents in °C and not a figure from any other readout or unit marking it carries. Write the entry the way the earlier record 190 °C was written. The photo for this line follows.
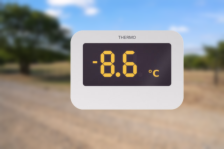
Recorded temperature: -8.6 °C
